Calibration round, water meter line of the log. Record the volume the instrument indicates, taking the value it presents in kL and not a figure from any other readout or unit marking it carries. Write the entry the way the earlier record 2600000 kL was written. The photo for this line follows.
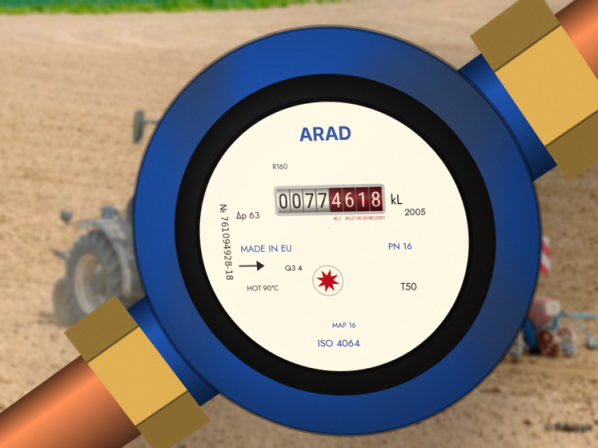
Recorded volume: 77.4618 kL
